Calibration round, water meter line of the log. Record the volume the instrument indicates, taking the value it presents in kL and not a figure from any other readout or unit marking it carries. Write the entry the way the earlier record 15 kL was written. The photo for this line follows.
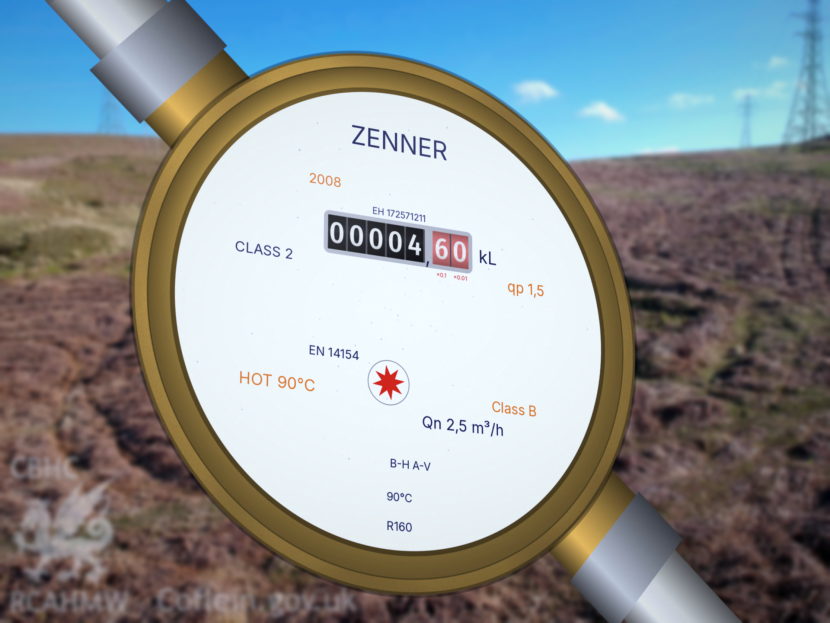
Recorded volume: 4.60 kL
